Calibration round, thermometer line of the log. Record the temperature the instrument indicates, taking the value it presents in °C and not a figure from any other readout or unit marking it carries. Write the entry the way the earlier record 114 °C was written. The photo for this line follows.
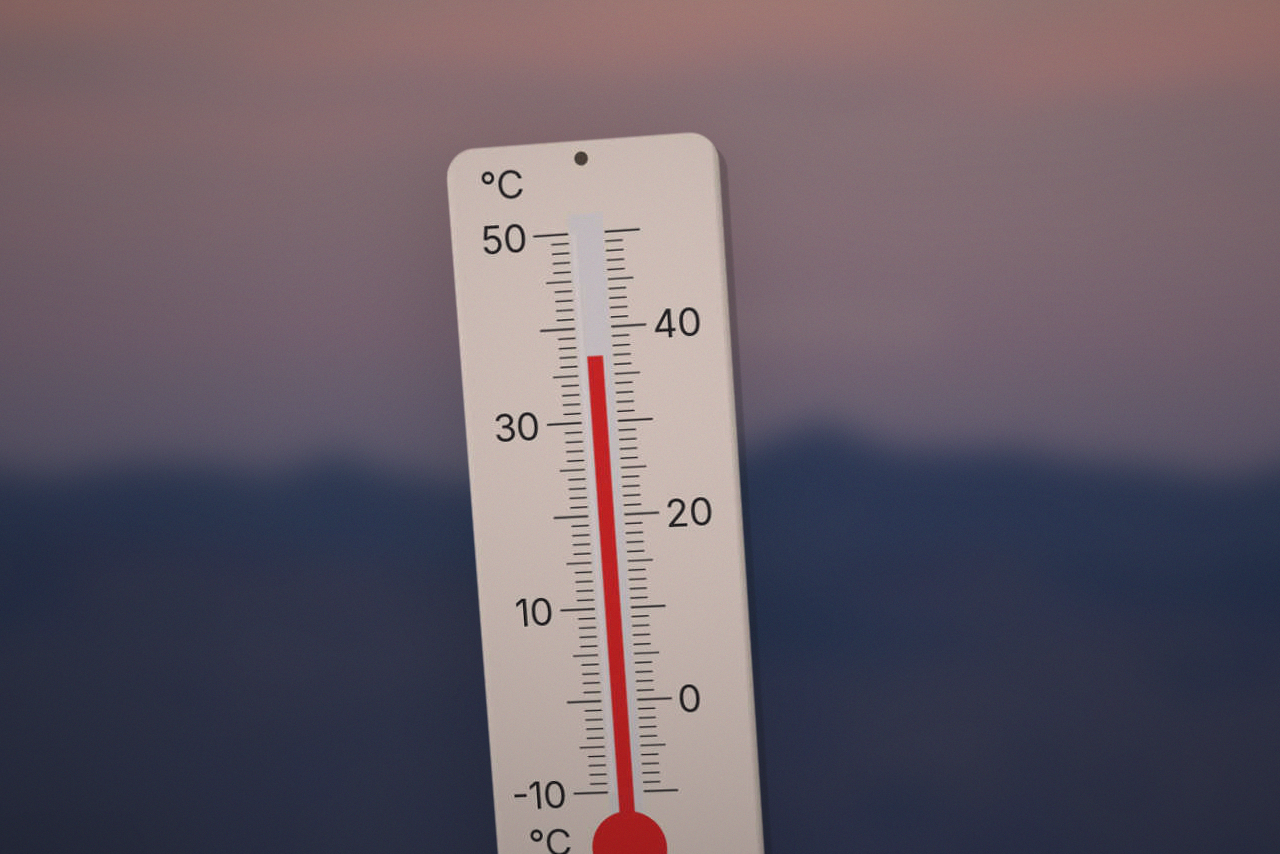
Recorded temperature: 37 °C
